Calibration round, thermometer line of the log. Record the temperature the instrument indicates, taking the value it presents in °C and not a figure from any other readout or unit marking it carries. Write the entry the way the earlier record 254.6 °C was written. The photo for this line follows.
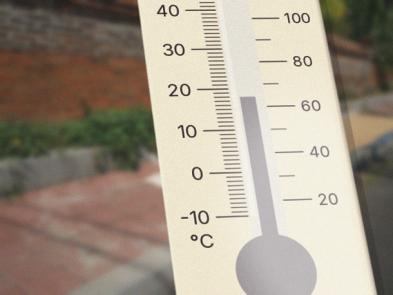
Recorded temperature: 18 °C
